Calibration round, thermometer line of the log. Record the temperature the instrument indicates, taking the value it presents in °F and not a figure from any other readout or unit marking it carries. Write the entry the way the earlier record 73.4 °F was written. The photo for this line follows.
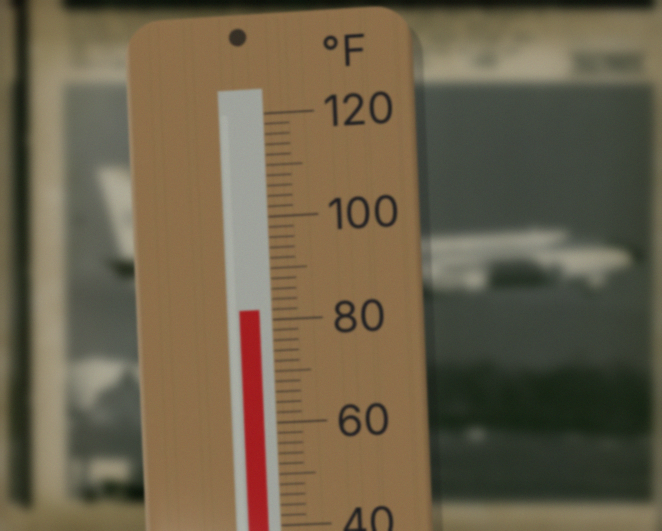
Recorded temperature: 82 °F
